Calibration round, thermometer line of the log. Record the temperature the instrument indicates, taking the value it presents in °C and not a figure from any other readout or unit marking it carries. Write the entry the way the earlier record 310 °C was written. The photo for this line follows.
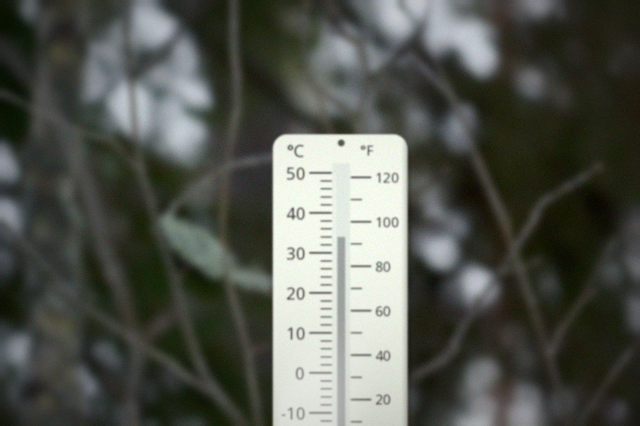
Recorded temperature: 34 °C
